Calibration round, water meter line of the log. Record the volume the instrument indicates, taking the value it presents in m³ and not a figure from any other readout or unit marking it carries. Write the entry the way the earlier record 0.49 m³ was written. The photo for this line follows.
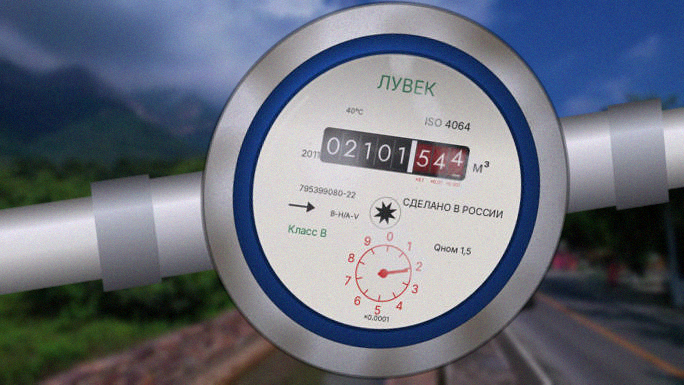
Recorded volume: 2101.5442 m³
